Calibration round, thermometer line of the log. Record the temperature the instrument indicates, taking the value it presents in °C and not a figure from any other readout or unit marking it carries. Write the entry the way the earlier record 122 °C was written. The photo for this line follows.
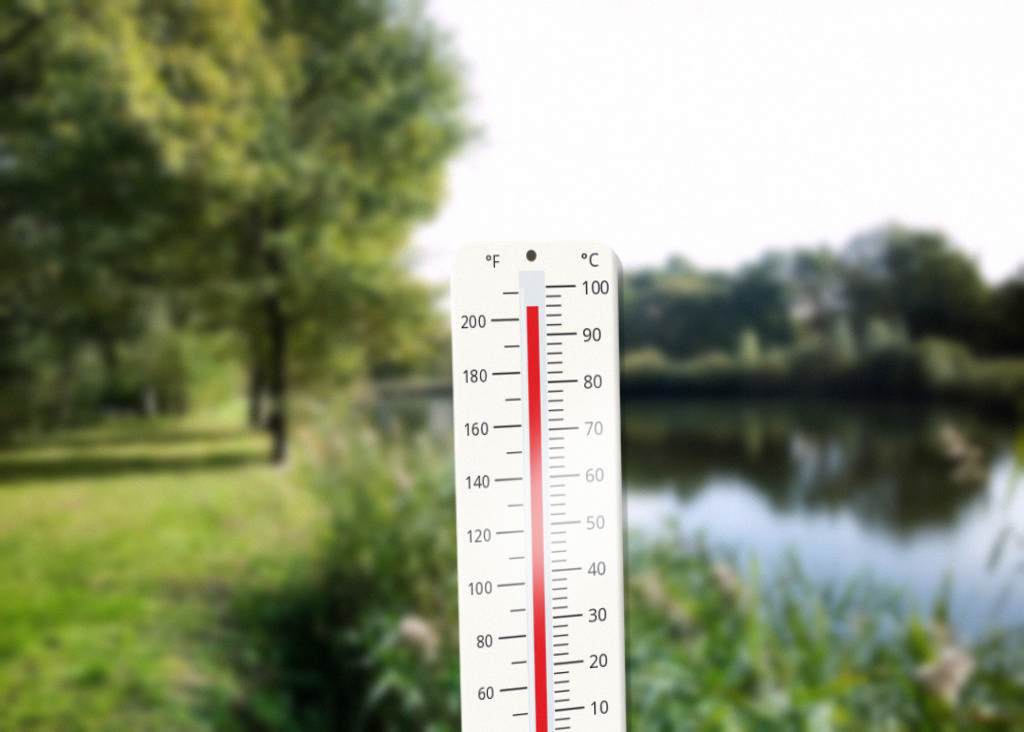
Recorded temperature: 96 °C
